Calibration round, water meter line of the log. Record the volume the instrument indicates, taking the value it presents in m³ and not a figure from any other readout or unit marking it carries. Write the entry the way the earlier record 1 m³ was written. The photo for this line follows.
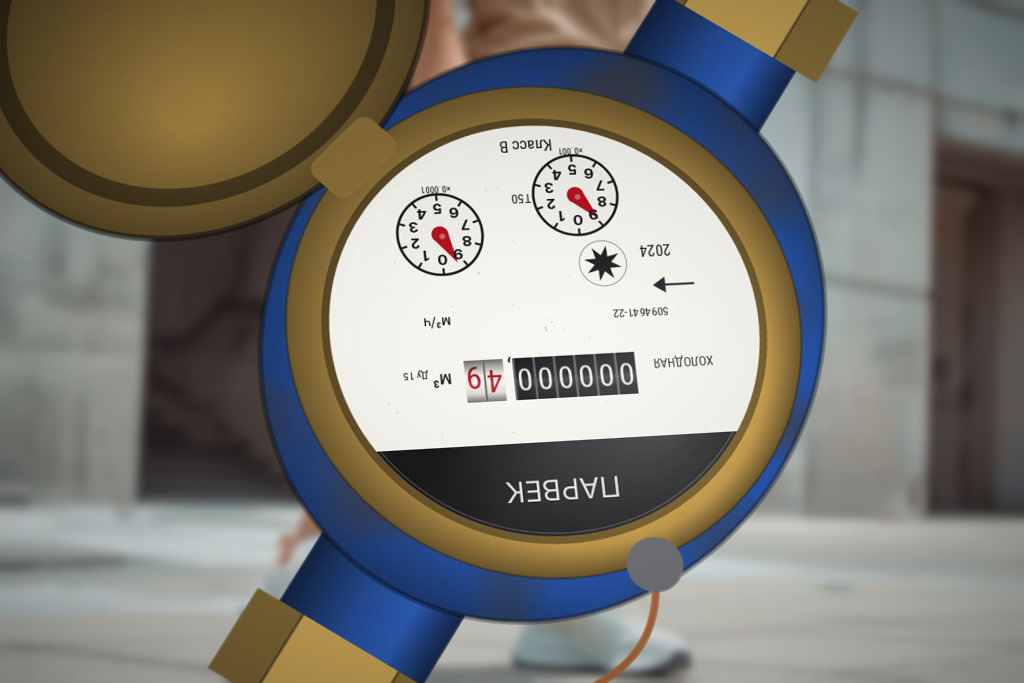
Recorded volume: 0.4889 m³
